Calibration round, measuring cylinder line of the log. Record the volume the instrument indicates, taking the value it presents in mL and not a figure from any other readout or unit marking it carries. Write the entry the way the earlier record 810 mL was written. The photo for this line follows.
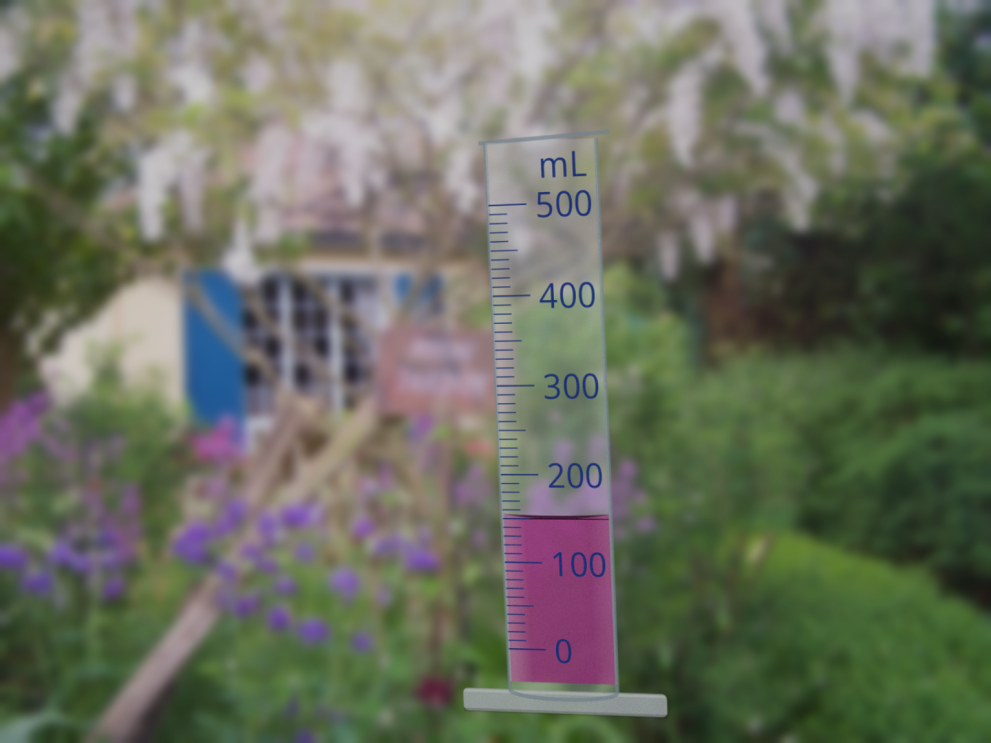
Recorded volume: 150 mL
